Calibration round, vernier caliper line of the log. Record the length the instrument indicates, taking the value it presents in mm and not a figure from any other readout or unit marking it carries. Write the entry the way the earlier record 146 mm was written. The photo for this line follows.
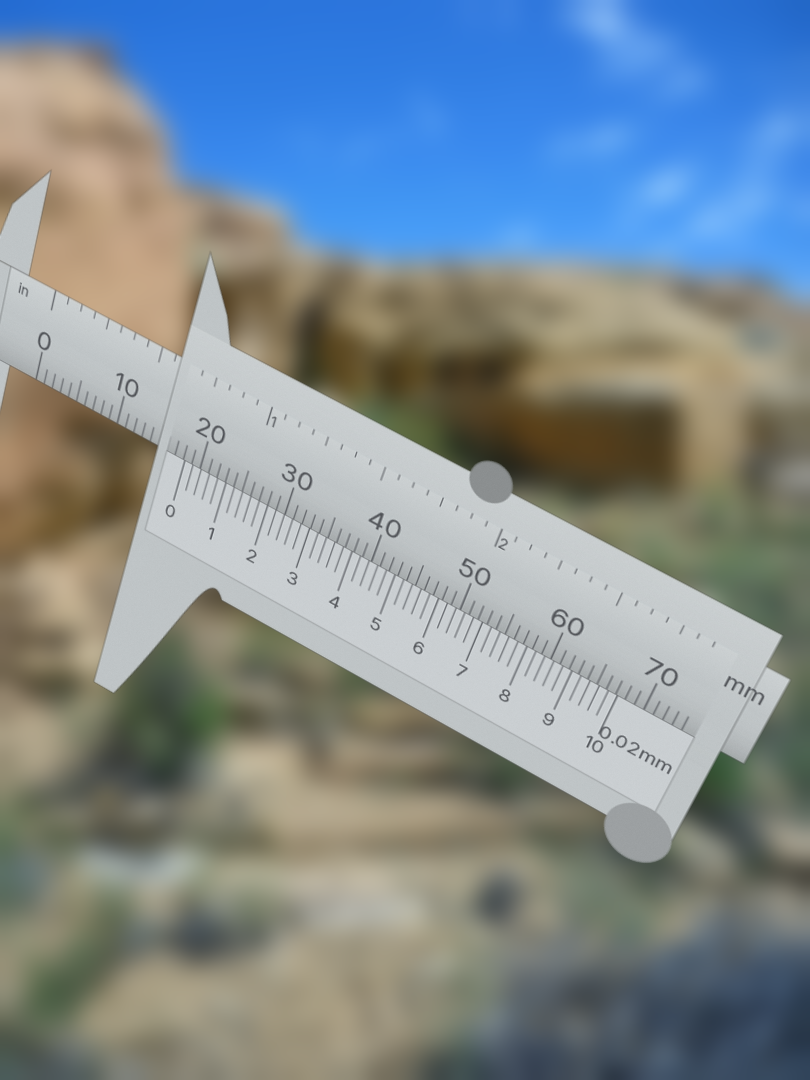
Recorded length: 18.2 mm
